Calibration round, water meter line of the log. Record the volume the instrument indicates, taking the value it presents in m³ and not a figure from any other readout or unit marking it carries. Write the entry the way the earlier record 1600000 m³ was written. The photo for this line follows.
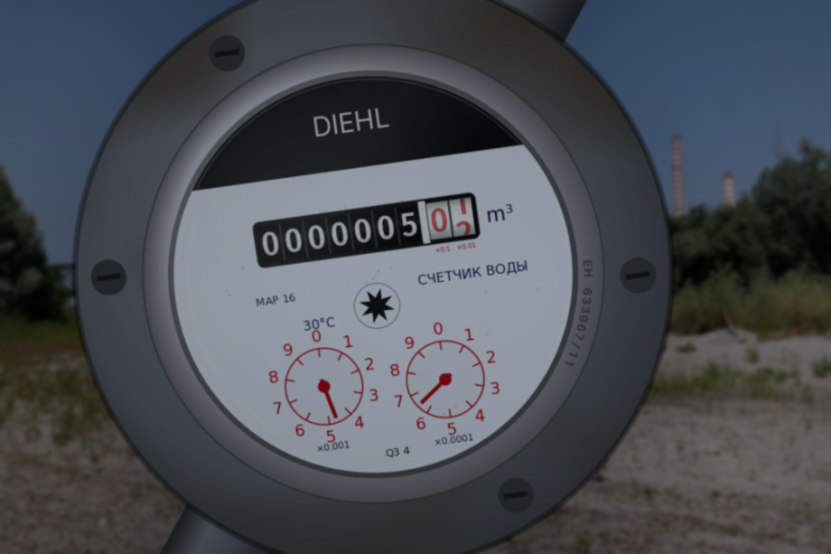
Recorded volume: 5.0146 m³
